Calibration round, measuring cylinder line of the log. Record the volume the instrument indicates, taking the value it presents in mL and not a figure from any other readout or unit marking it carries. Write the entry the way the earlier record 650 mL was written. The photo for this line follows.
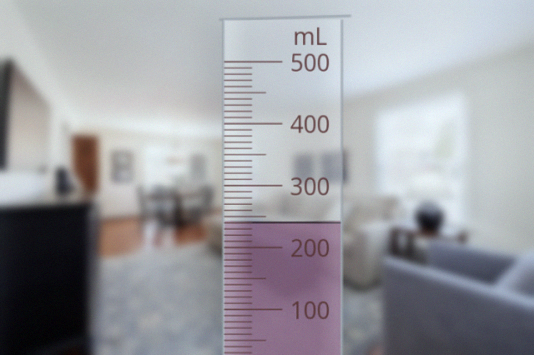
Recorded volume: 240 mL
